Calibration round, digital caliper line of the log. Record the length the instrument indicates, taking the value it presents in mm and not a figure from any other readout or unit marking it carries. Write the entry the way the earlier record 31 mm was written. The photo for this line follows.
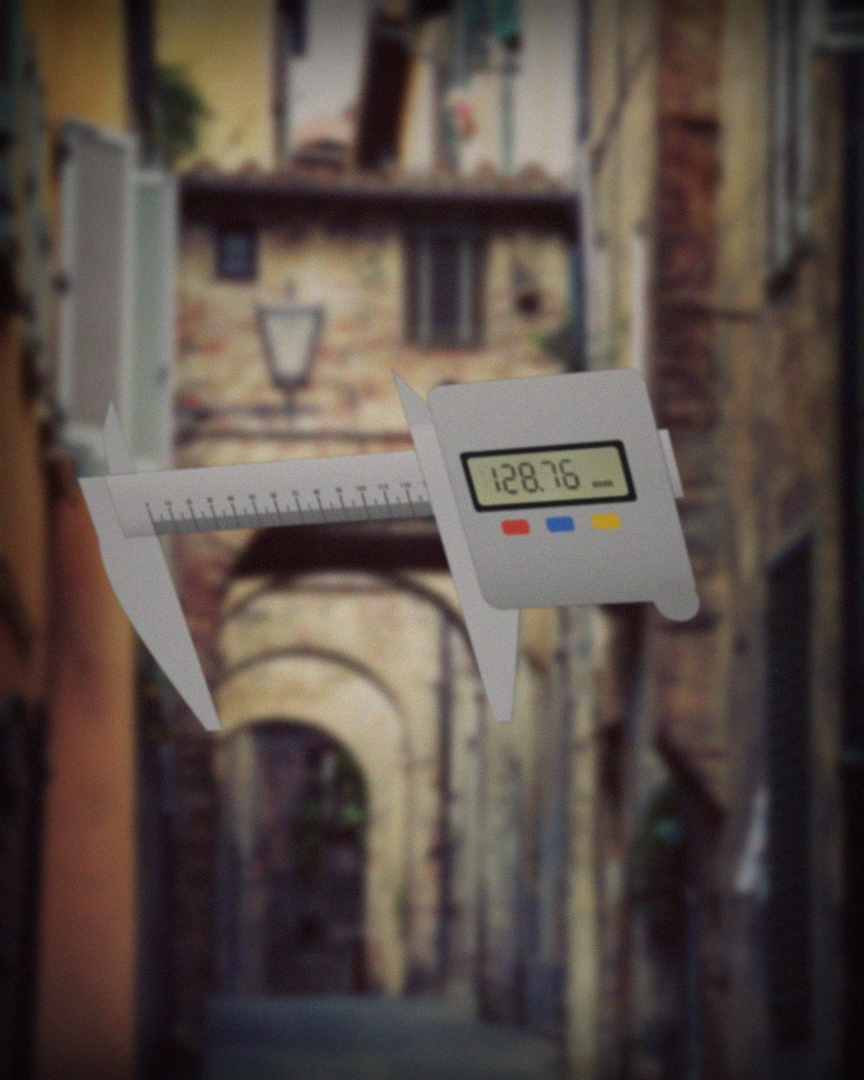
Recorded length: 128.76 mm
